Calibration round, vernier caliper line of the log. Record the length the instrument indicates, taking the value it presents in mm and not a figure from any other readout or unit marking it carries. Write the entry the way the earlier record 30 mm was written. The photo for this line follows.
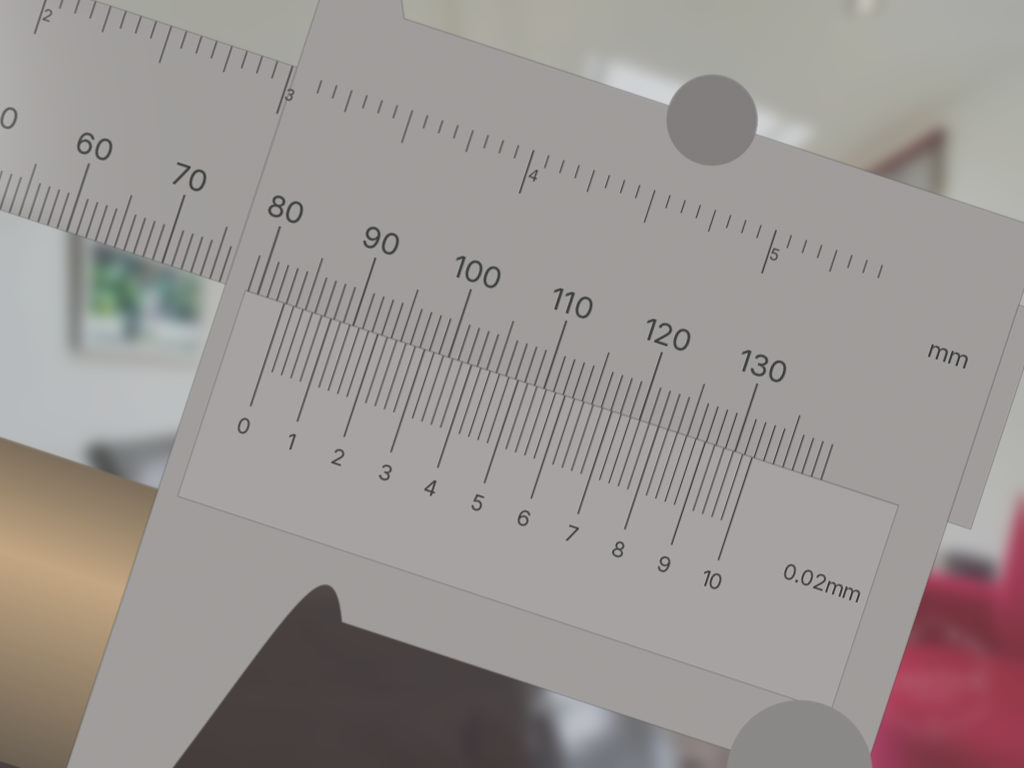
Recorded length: 82.8 mm
